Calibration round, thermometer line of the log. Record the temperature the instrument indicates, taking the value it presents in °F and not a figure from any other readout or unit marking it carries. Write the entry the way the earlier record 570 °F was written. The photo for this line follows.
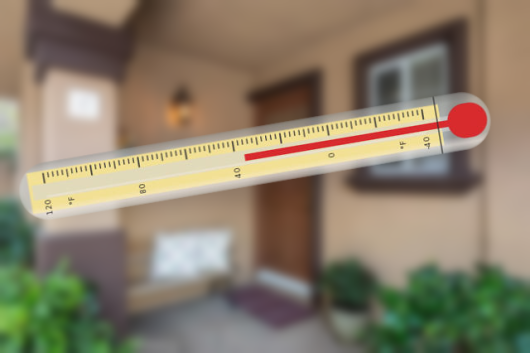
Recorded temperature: 36 °F
